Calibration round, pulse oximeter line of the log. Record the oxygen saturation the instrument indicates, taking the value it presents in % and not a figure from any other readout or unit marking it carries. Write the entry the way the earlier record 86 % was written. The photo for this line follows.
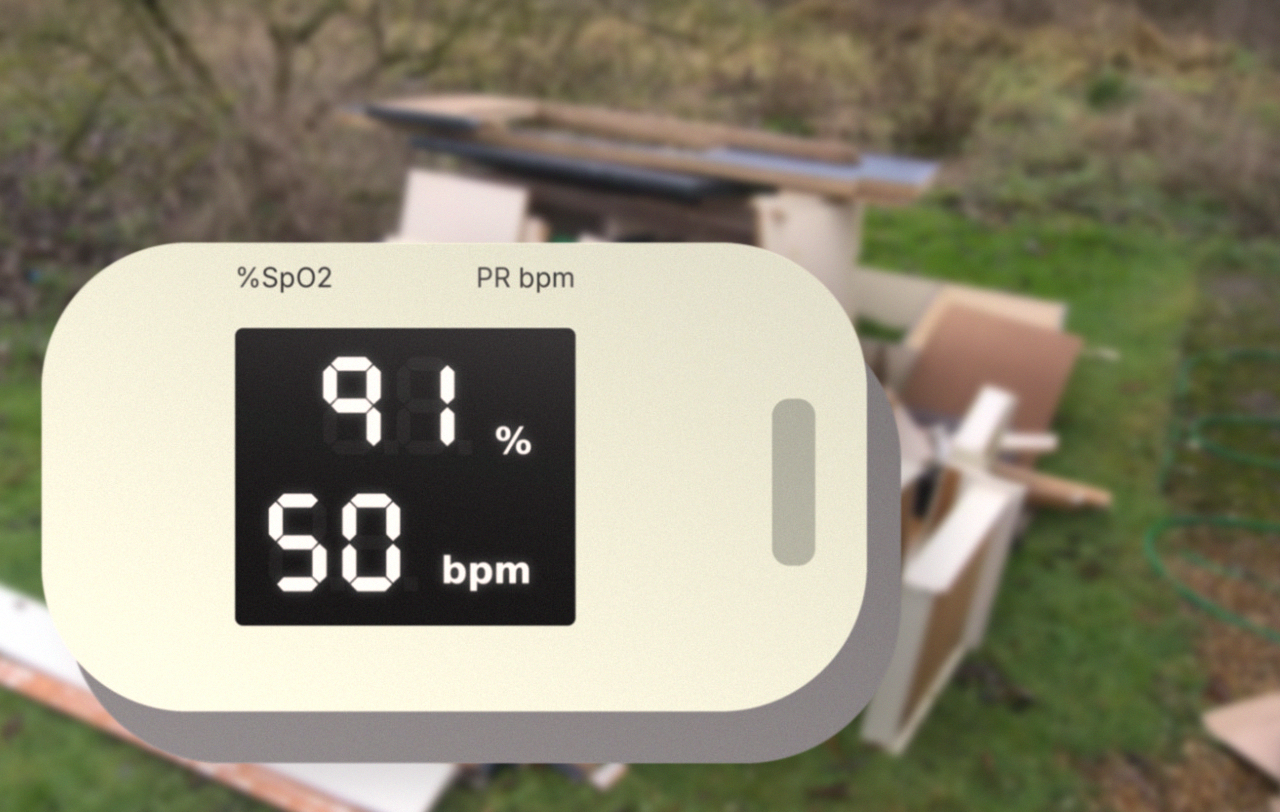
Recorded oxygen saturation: 91 %
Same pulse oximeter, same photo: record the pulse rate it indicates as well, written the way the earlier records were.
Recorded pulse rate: 50 bpm
